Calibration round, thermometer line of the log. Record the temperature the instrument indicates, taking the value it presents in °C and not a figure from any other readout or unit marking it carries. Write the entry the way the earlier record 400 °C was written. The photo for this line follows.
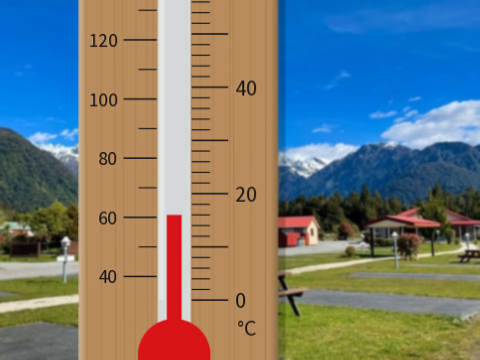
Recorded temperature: 16 °C
